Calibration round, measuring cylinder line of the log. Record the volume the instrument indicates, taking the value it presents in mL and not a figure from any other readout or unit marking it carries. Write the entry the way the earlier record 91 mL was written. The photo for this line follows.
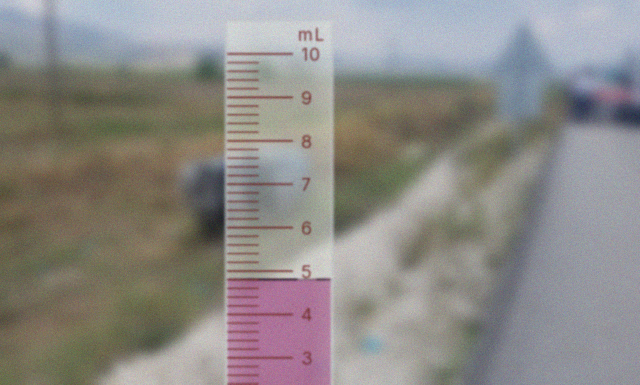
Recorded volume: 4.8 mL
